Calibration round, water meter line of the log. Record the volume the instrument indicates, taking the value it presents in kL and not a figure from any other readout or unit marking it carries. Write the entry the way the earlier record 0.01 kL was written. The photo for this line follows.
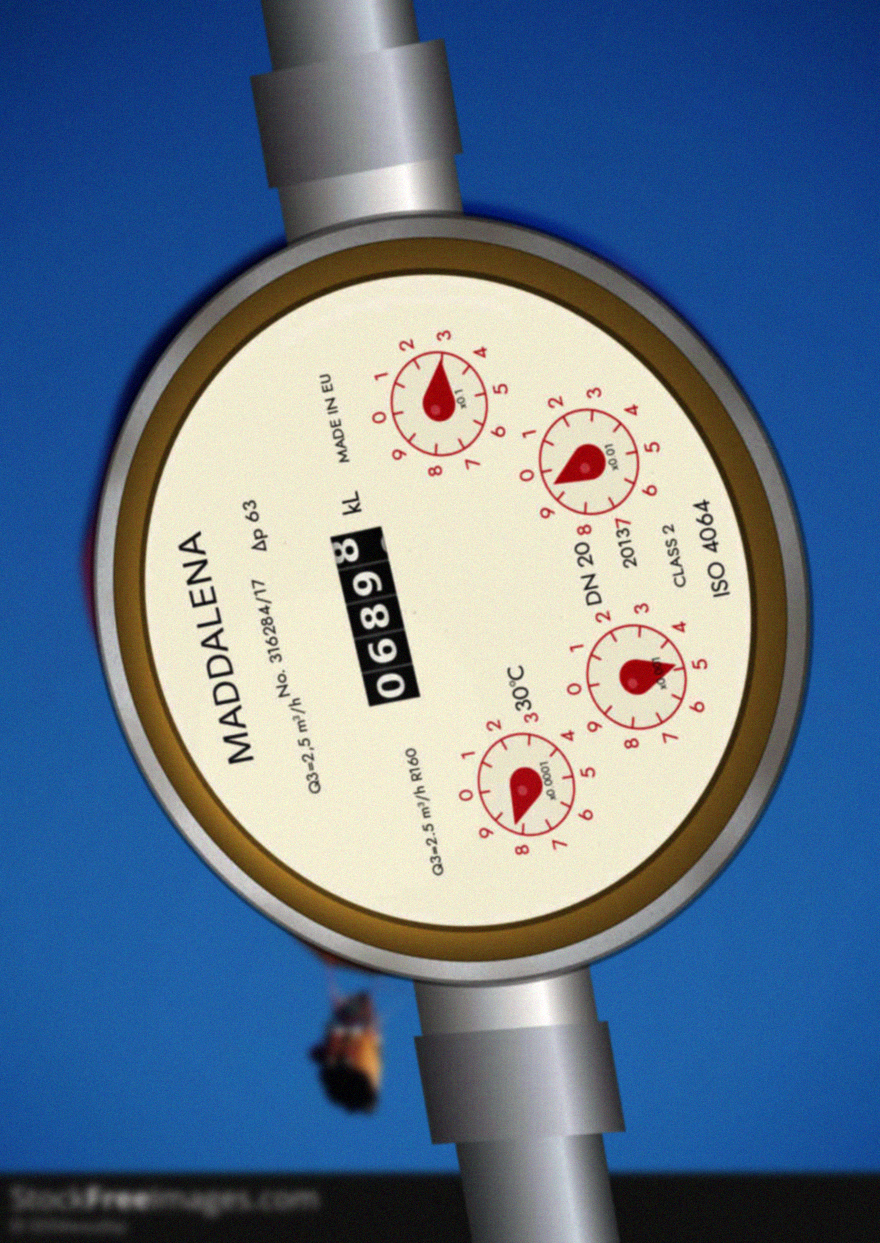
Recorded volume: 6898.2948 kL
